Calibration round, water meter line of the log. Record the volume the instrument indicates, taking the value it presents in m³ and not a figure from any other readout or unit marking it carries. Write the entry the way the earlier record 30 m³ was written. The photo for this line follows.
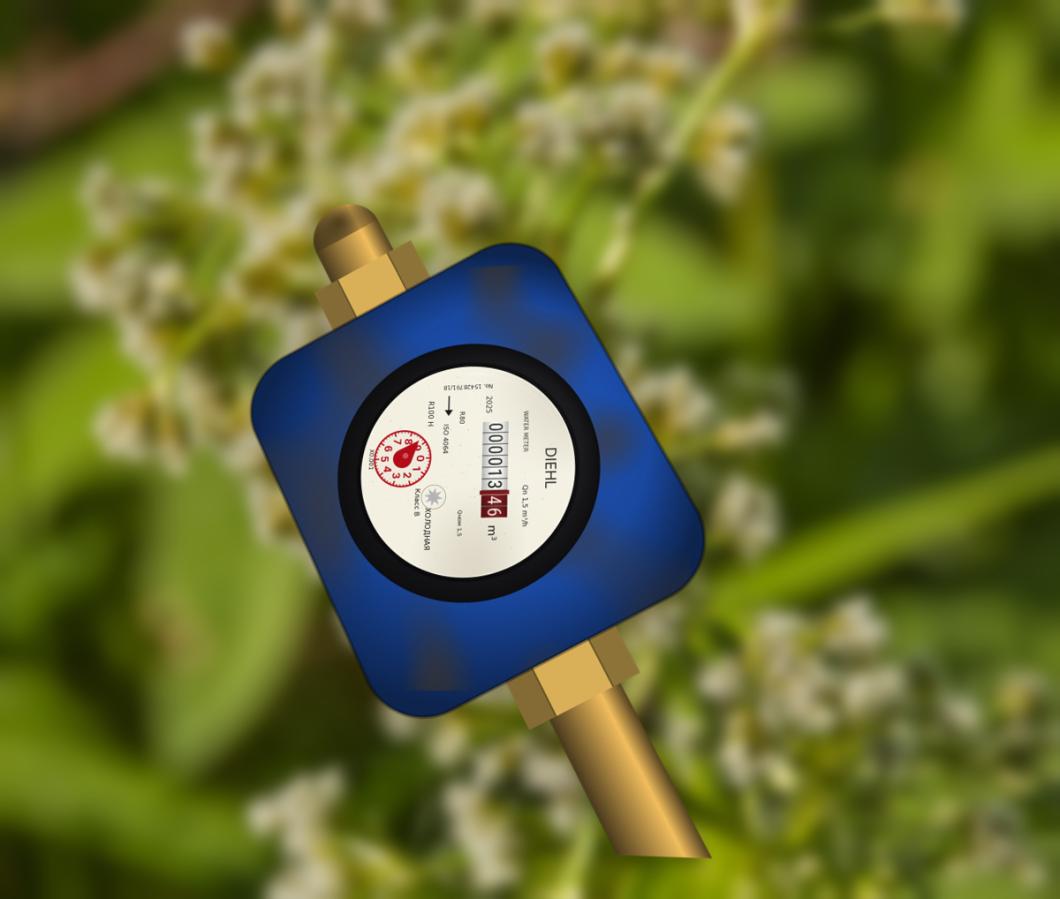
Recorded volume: 13.468 m³
